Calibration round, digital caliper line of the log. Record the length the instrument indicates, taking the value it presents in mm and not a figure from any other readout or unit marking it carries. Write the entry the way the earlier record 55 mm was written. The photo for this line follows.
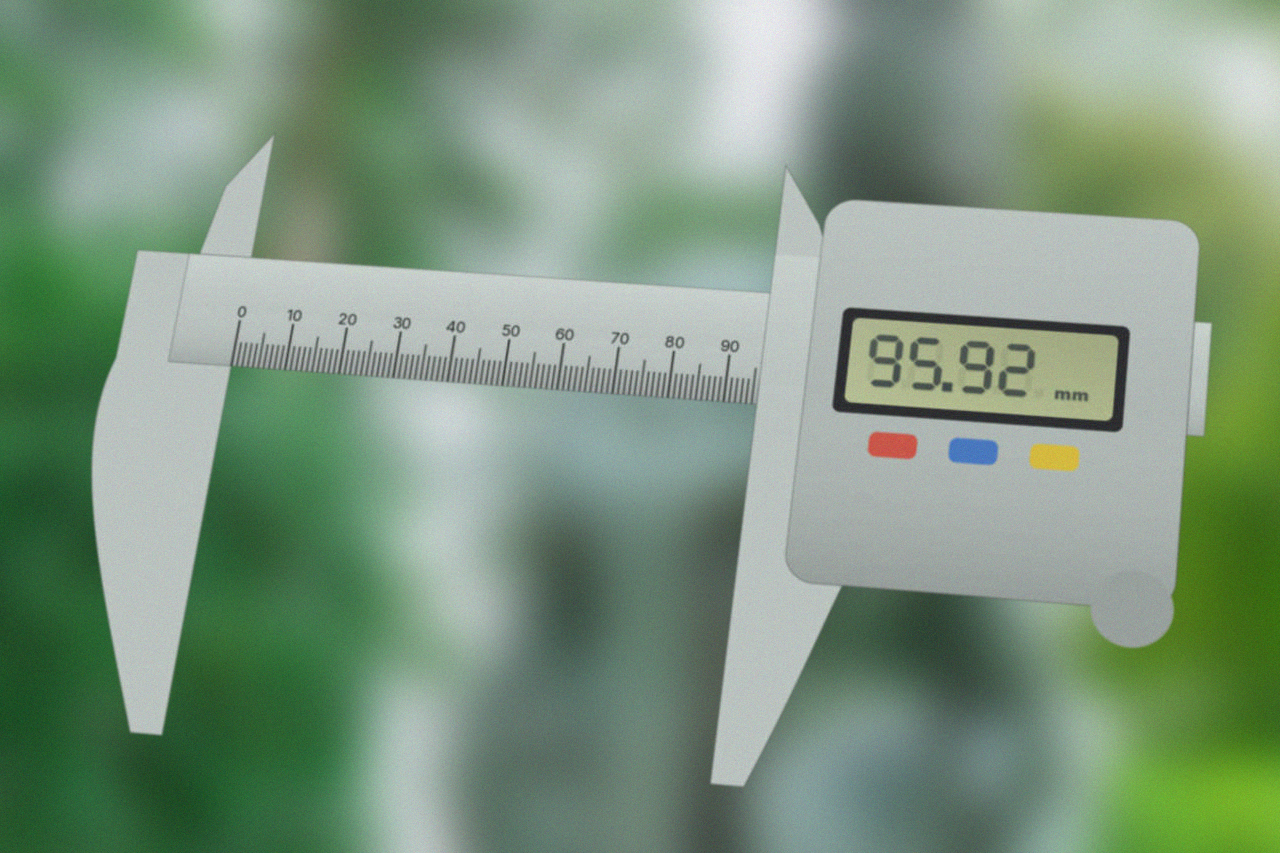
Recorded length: 95.92 mm
